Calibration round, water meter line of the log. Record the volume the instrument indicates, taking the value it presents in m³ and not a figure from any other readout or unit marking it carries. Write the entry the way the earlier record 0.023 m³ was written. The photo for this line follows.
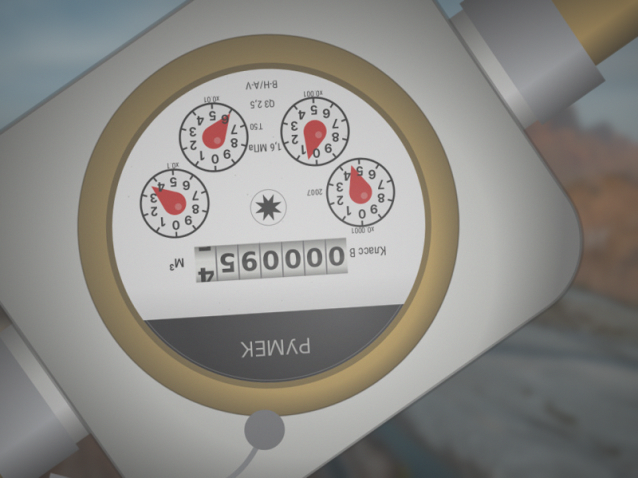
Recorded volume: 954.3604 m³
